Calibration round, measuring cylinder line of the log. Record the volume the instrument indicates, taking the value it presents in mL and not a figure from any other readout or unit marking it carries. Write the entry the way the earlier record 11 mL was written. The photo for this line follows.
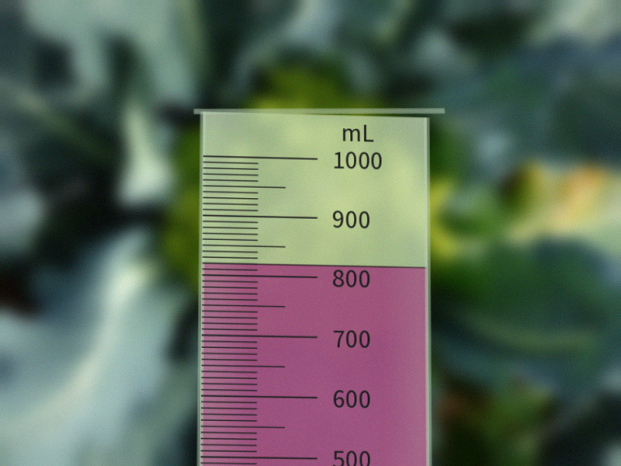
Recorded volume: 820 mL
